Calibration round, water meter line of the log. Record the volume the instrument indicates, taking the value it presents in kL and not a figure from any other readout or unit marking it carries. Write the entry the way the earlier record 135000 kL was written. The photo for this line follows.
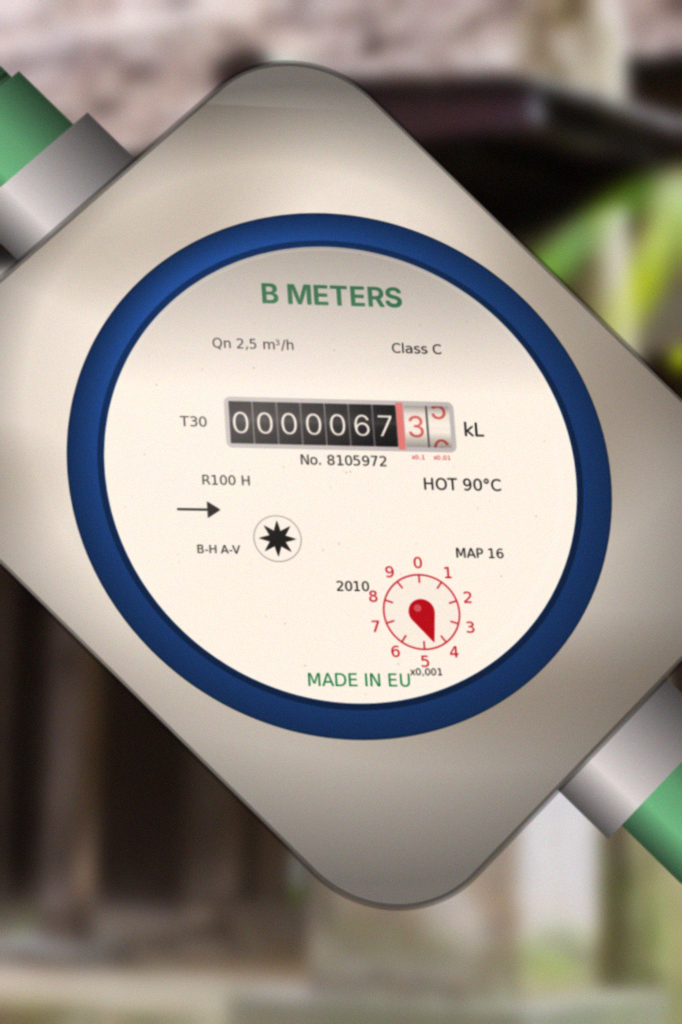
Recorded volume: 67.354 kL
